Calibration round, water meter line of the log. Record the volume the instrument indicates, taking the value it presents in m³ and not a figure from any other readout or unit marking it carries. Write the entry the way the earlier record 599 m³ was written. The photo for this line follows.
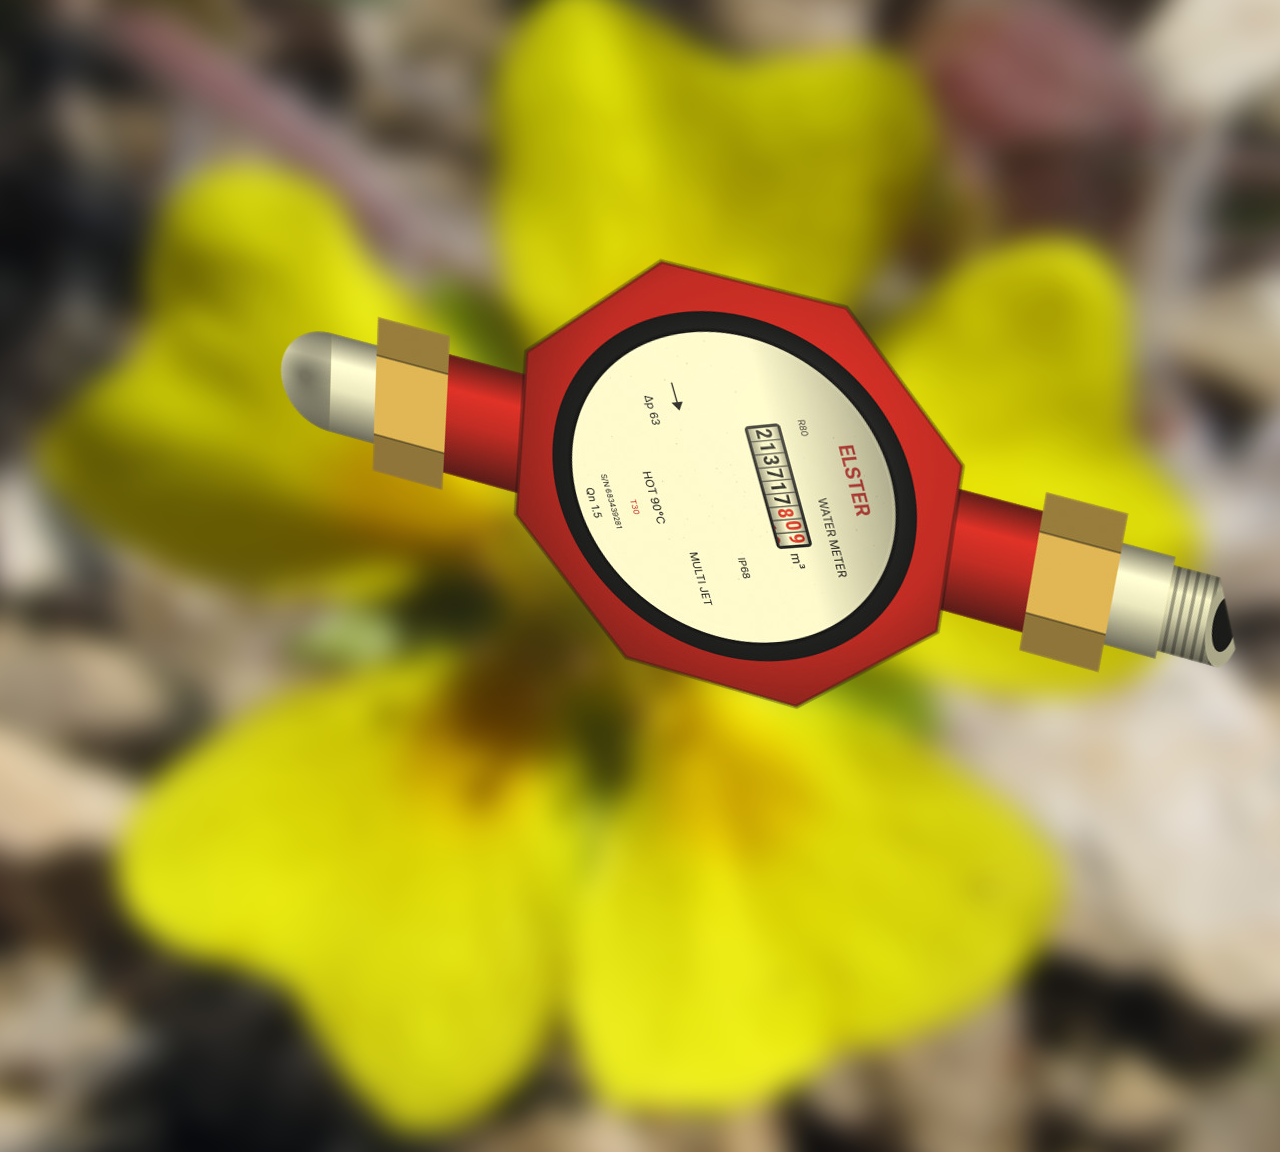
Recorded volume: 213717.809 m³
